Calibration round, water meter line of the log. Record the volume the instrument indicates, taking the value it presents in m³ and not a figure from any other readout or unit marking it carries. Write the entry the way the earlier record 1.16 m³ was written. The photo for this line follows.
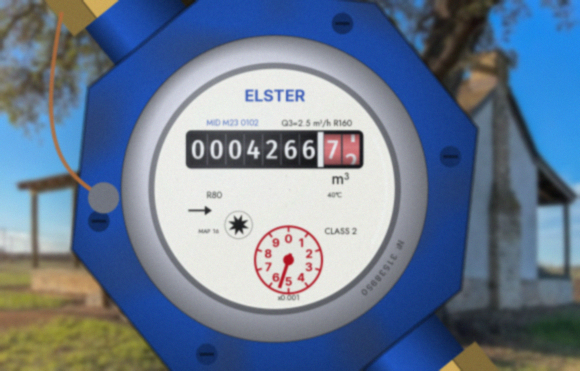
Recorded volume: 4266.715 m³
